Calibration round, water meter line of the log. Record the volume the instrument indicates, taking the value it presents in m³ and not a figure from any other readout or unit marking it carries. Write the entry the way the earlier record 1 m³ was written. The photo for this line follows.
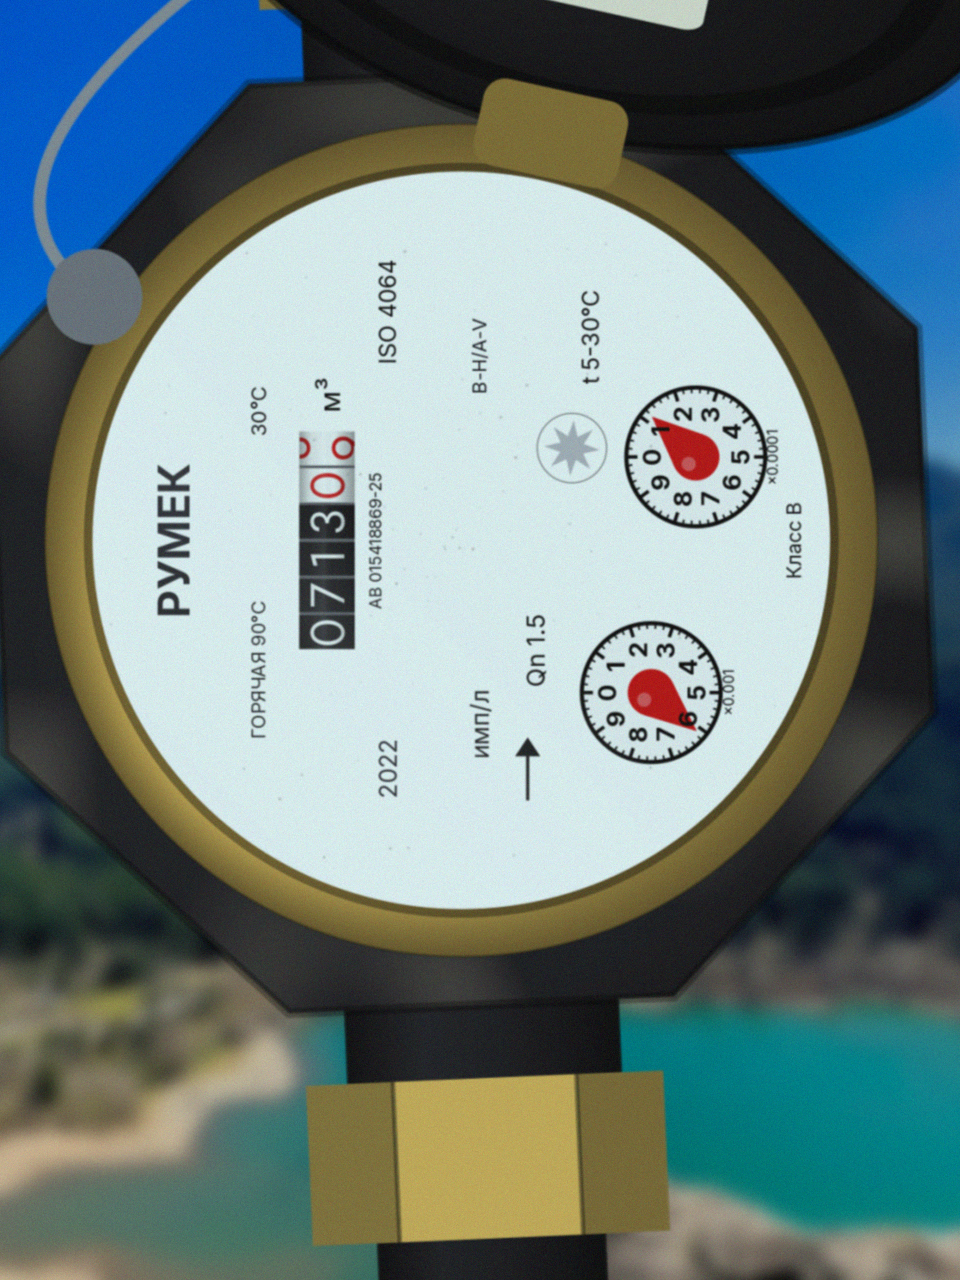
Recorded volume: 713.0861 m³
